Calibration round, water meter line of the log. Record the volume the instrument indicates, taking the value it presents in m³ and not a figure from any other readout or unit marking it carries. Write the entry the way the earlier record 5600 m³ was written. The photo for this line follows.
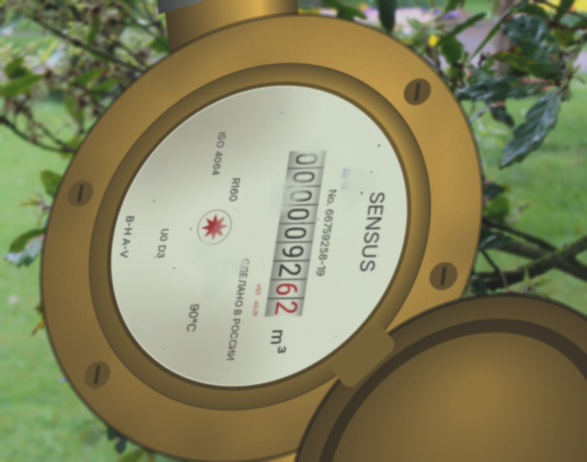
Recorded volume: 92.62 m³
